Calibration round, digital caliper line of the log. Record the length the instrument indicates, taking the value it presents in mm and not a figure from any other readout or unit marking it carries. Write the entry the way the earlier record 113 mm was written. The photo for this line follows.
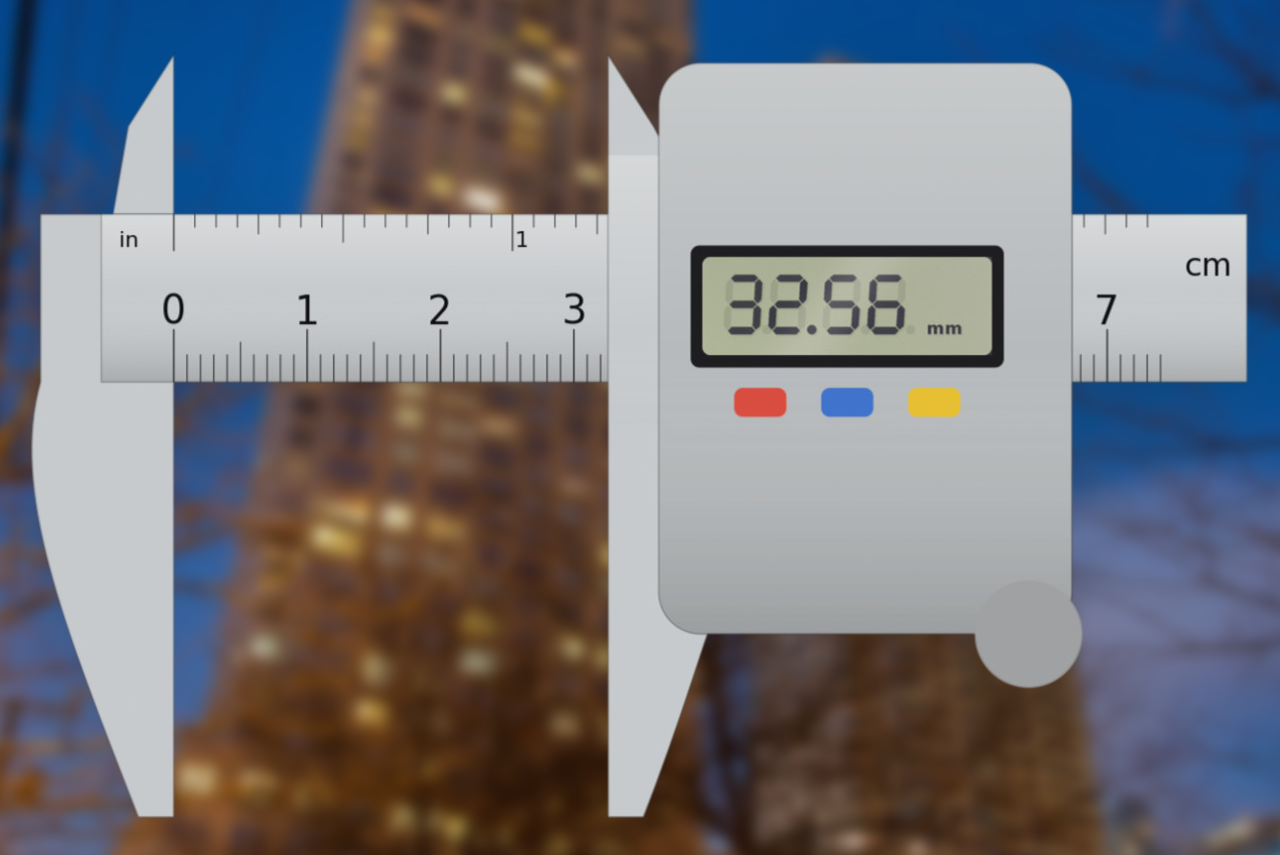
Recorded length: 32.56 mm
